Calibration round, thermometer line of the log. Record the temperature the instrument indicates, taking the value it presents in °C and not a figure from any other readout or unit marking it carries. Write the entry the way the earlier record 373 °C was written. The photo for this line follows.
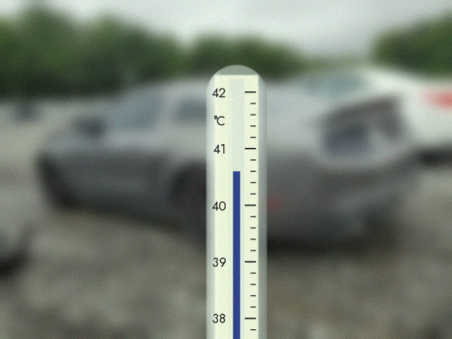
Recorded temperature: 40.6 °C
